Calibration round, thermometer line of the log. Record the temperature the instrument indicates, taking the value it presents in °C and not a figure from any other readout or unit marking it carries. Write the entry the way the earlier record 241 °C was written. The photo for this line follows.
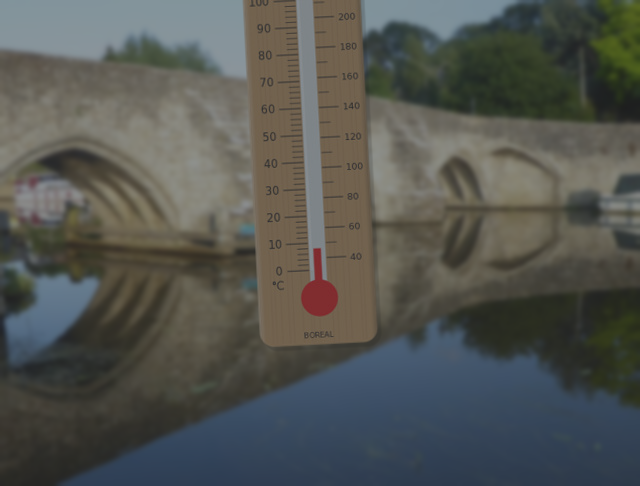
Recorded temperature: 8 °C
